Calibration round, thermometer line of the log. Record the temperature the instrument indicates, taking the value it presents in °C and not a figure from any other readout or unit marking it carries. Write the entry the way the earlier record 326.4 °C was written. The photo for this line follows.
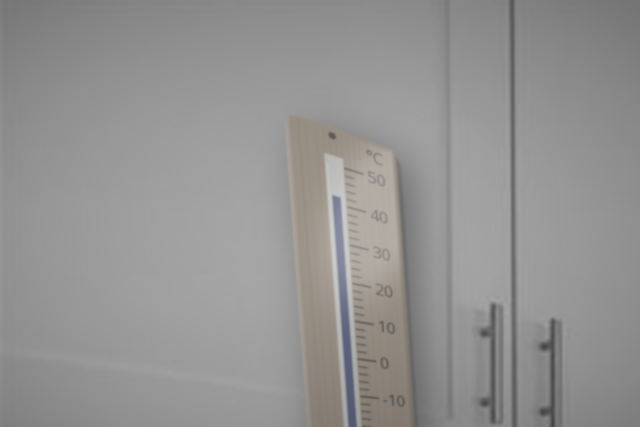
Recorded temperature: 42 °C
